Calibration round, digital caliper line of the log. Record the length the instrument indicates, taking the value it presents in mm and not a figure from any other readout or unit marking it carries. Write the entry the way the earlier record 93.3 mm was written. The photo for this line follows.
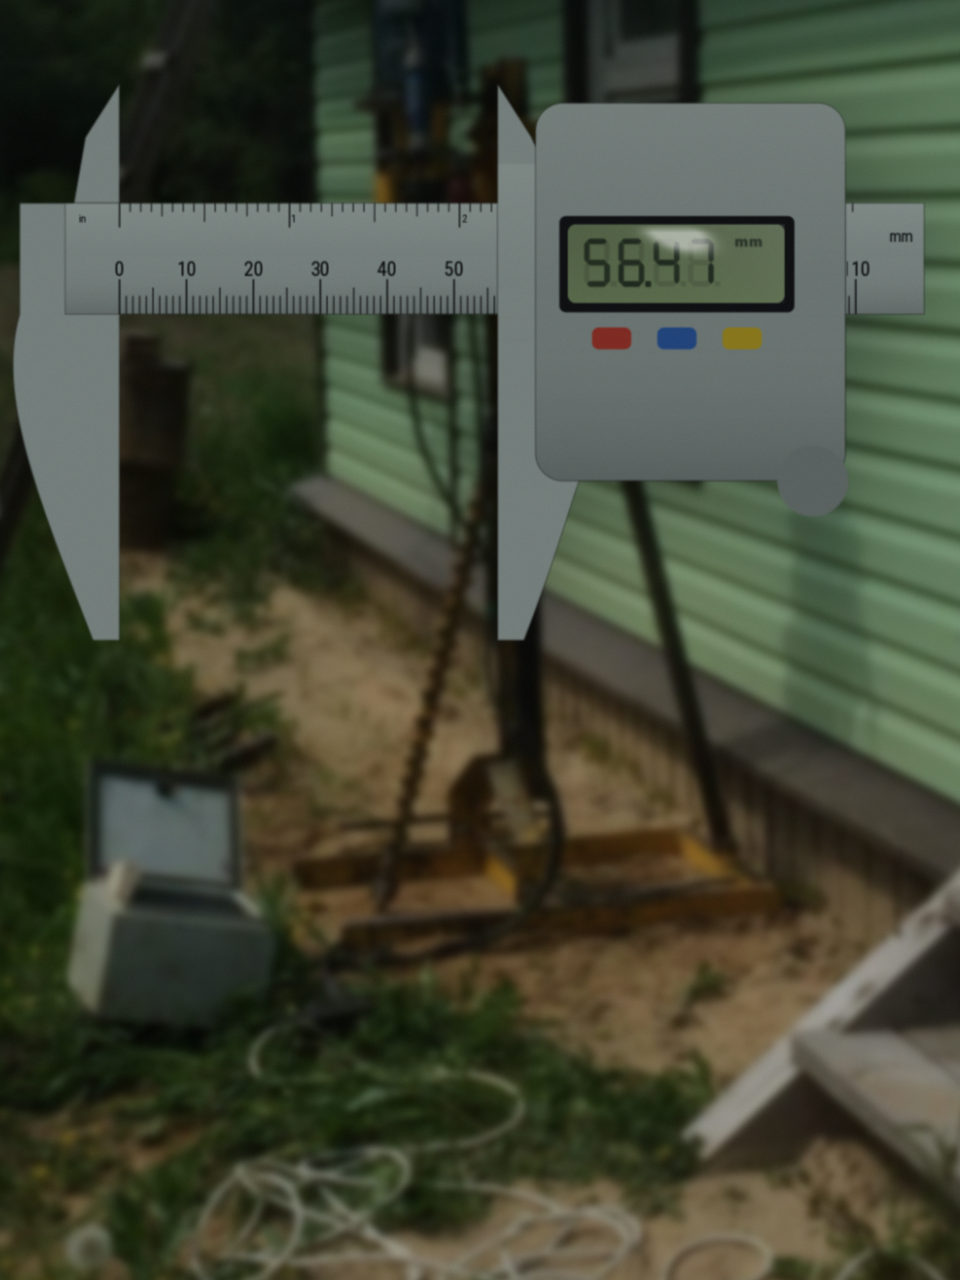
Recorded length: 56.47 mm
